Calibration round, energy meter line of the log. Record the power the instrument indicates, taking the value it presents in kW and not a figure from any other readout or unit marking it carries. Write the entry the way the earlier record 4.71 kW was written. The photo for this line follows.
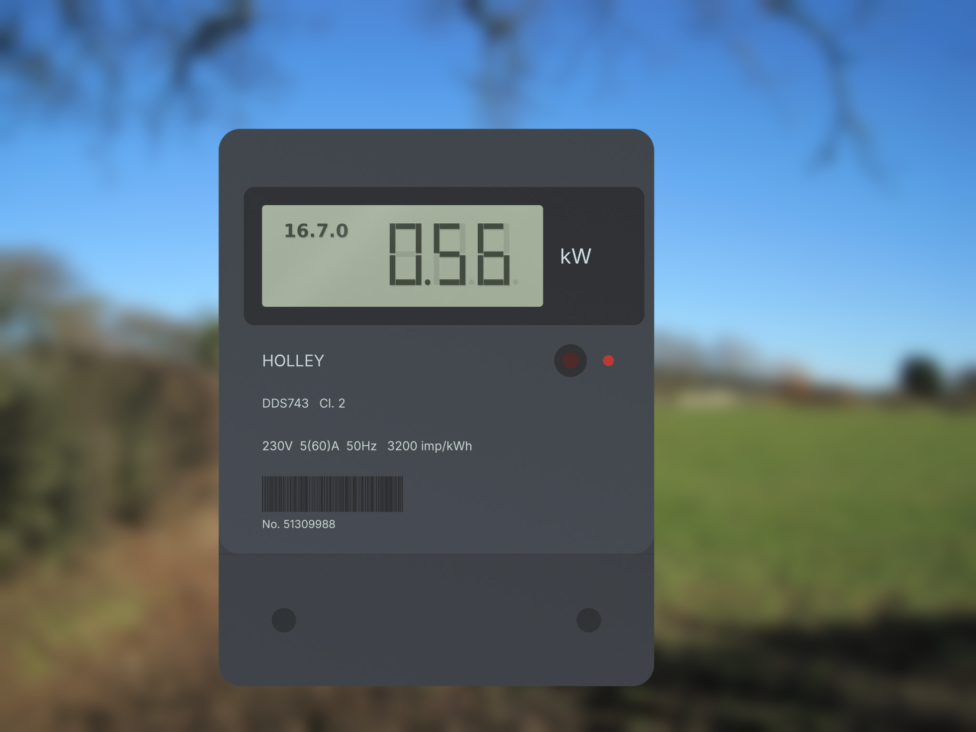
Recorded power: 0.56 kW
